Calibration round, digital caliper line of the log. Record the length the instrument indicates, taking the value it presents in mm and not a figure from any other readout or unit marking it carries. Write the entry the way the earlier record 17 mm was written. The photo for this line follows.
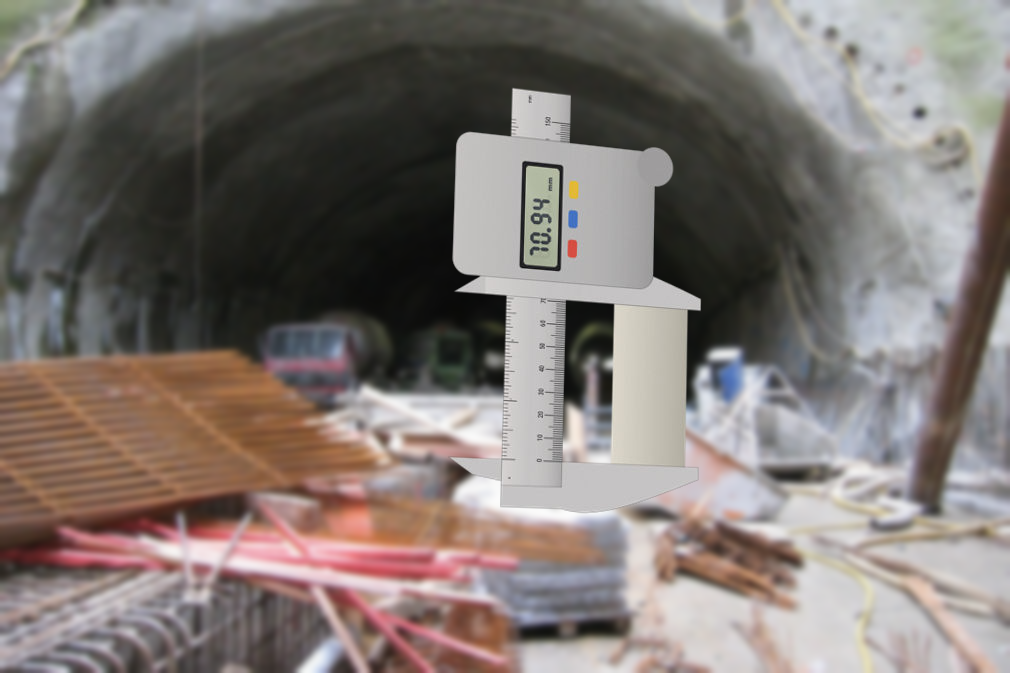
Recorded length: 70.94 mm
